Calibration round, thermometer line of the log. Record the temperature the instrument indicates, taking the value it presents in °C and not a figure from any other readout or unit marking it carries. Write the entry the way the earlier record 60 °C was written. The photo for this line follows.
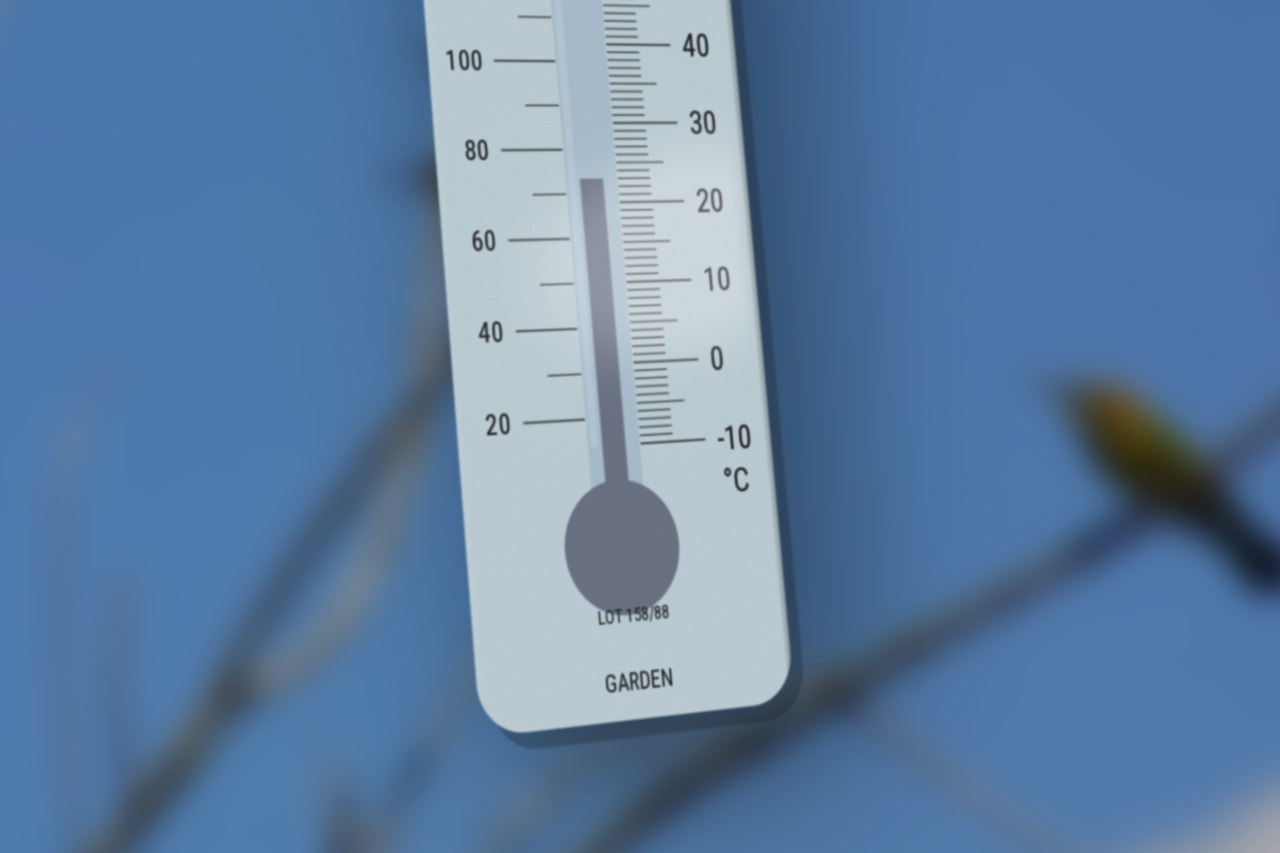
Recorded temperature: 23 °C
